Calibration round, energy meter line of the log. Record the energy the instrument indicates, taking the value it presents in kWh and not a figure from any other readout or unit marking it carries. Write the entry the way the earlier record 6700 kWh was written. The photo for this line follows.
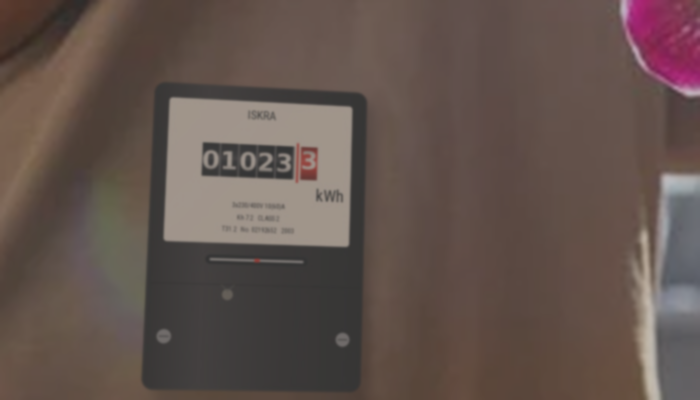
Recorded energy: 1023.3 kWh
